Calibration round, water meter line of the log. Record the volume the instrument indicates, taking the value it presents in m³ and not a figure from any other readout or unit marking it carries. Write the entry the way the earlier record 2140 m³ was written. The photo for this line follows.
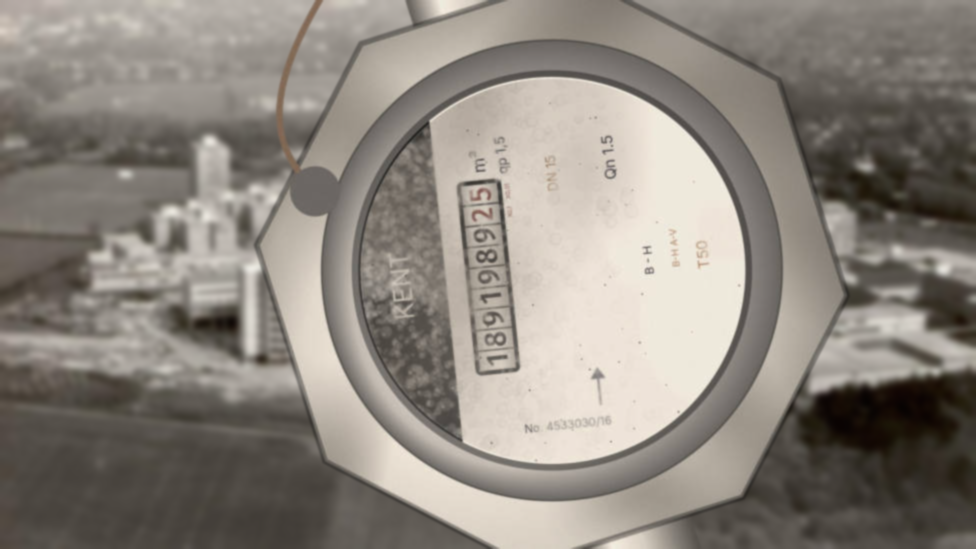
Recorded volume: 1891989.25 m³
